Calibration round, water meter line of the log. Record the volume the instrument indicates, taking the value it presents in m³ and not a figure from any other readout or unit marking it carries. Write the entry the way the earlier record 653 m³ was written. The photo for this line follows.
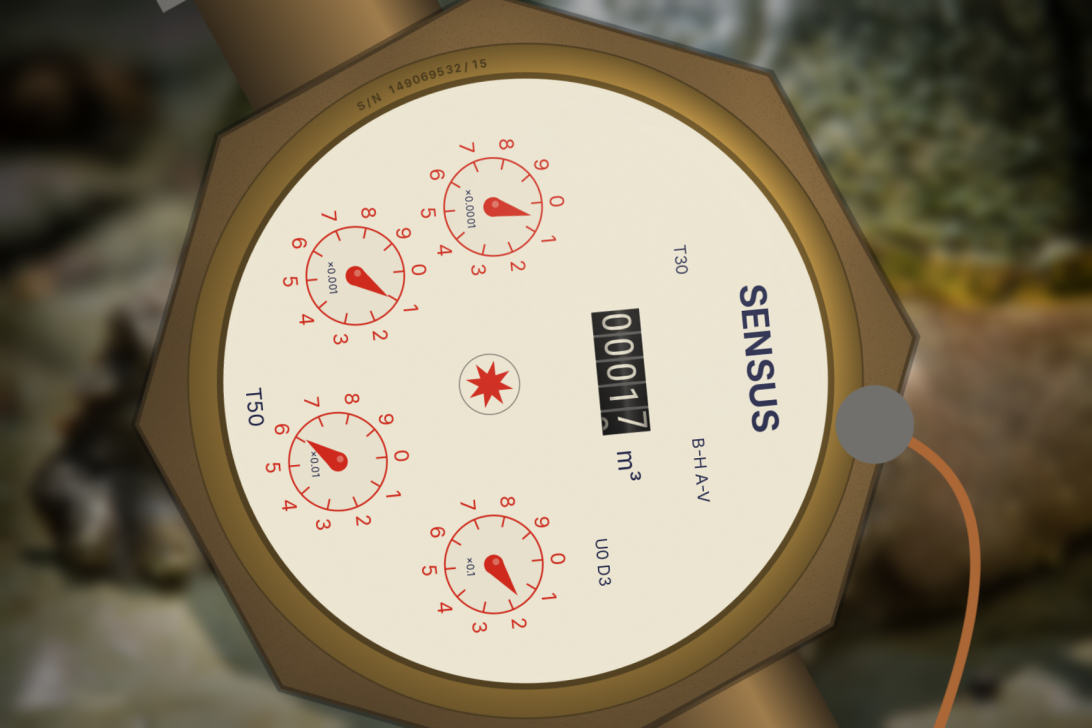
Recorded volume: 17.1610 m³
